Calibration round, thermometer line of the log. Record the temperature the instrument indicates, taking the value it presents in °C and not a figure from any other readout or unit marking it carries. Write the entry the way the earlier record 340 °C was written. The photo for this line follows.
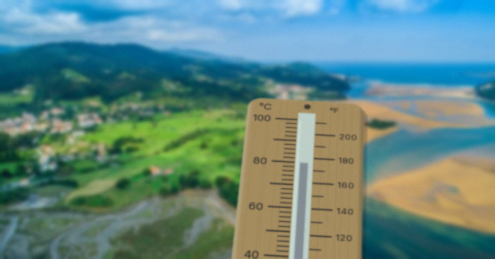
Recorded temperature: 80 °C
